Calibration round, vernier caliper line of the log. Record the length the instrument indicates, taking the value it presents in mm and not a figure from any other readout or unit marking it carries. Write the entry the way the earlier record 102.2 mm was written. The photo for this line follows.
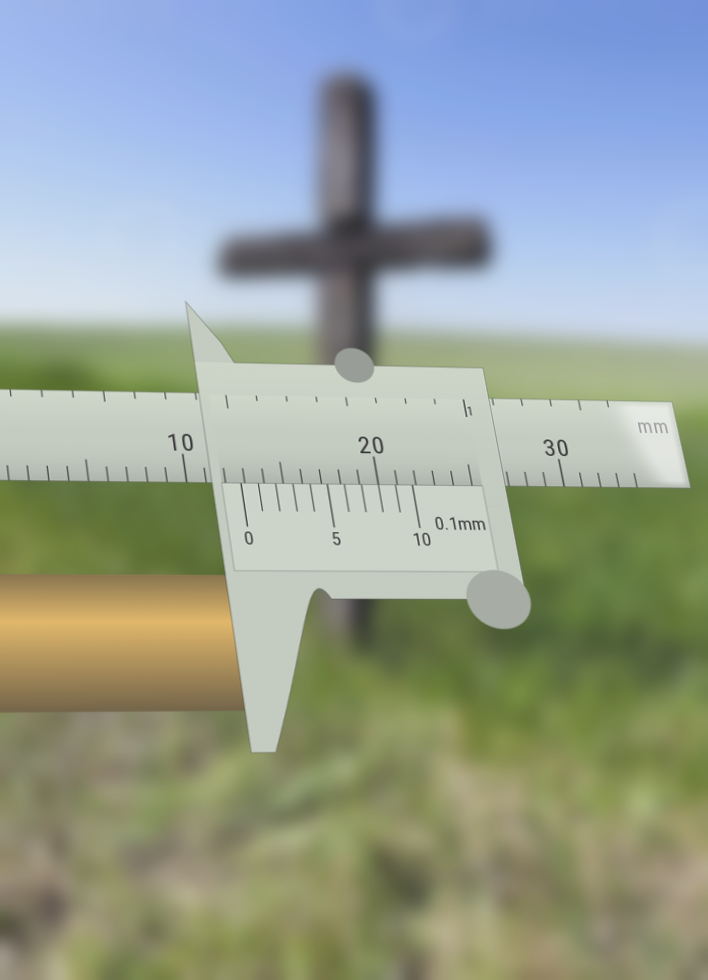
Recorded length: 12.8 mm
